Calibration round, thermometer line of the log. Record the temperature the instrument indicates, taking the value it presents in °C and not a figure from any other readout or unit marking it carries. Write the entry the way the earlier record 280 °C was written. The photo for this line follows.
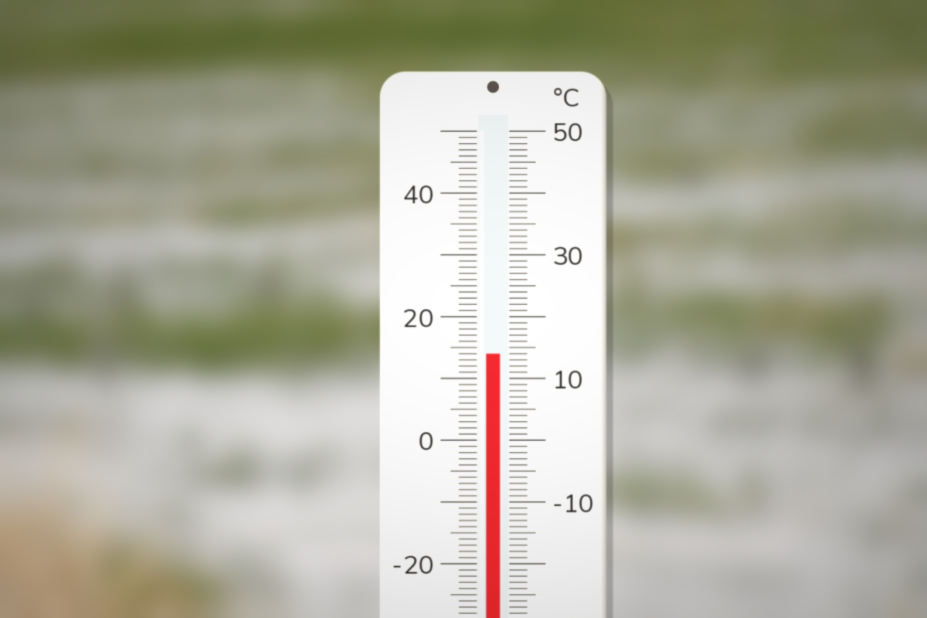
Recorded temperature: 14 °C
